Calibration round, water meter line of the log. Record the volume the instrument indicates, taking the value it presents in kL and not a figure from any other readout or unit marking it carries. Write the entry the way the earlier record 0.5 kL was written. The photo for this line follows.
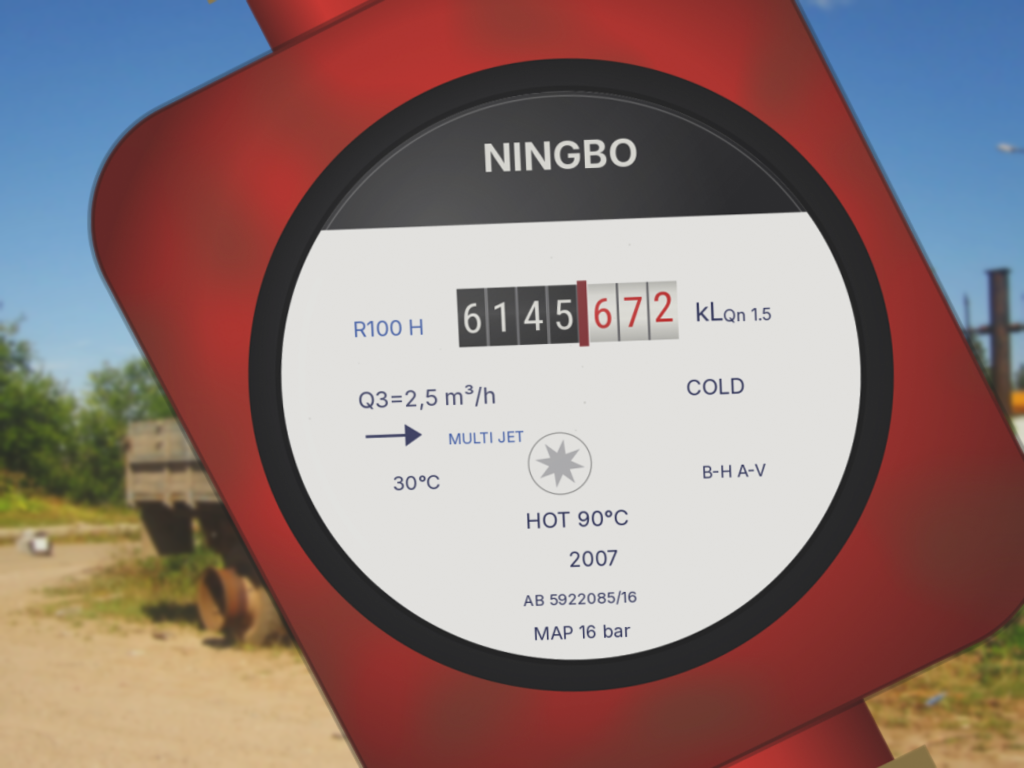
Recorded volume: 6145.672 kL
